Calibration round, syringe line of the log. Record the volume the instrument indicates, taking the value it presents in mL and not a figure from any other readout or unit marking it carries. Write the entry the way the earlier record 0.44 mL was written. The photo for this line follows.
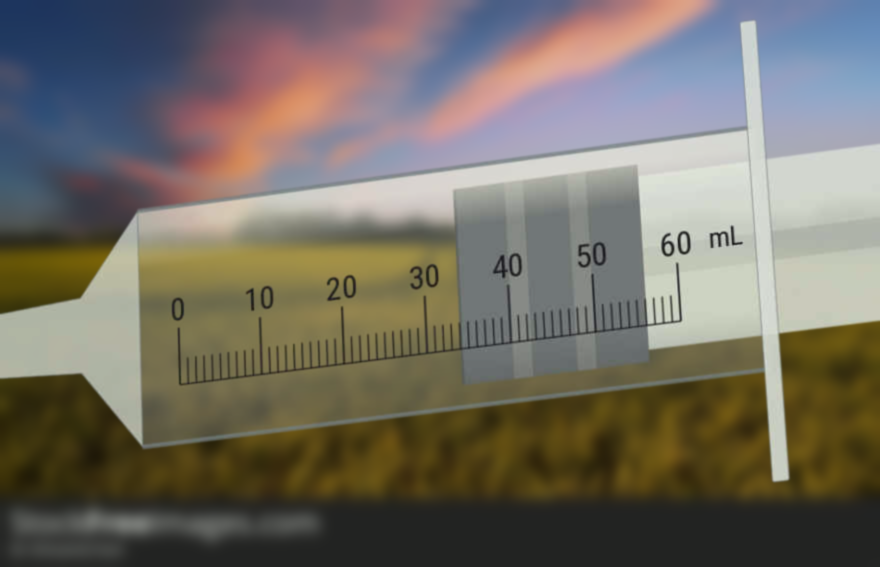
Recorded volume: 34 mL
